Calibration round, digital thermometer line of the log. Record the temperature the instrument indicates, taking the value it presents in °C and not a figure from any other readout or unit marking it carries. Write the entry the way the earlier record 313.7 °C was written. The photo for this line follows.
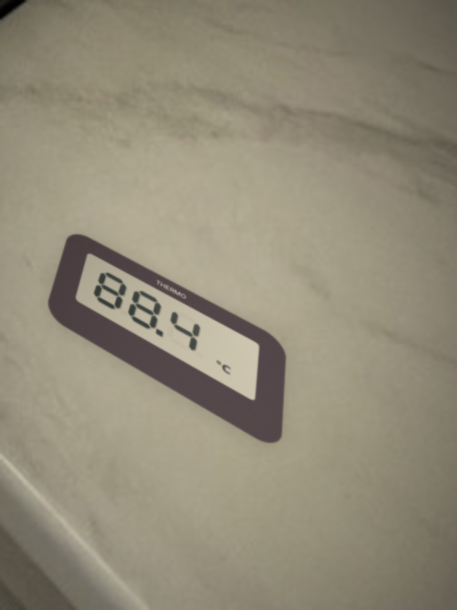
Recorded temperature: 88.4 °C
